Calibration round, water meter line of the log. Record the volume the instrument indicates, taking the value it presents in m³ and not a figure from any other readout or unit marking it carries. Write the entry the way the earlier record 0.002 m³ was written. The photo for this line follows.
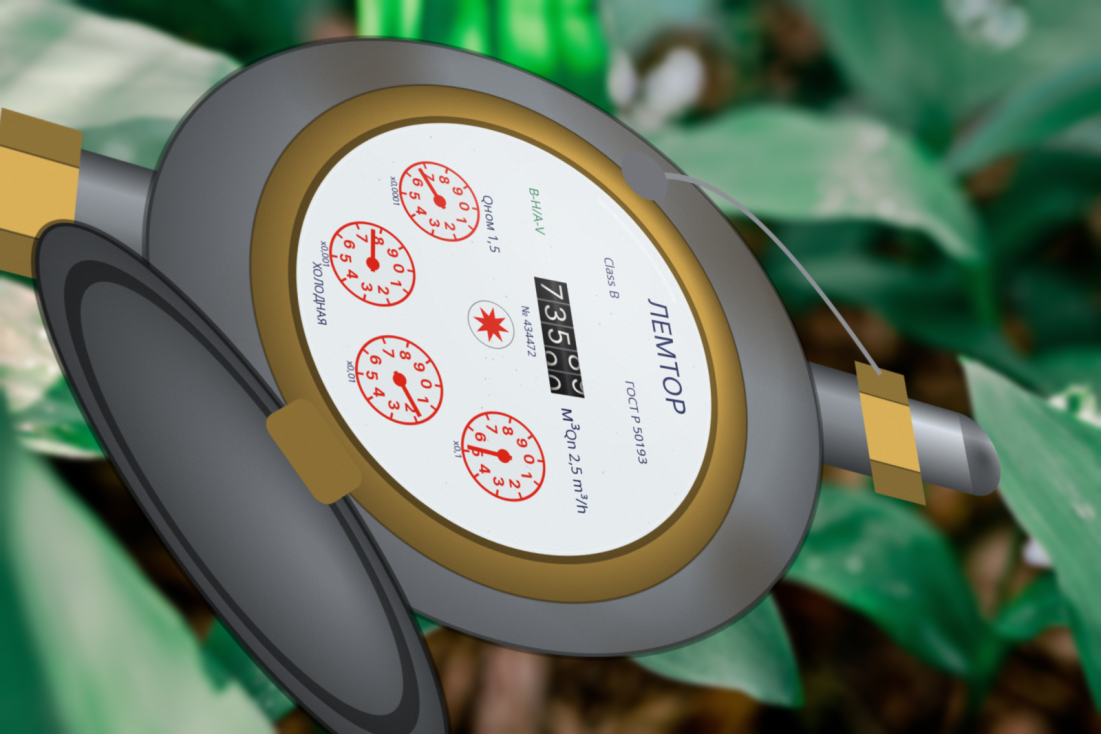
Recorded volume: 73589.5176 m³
